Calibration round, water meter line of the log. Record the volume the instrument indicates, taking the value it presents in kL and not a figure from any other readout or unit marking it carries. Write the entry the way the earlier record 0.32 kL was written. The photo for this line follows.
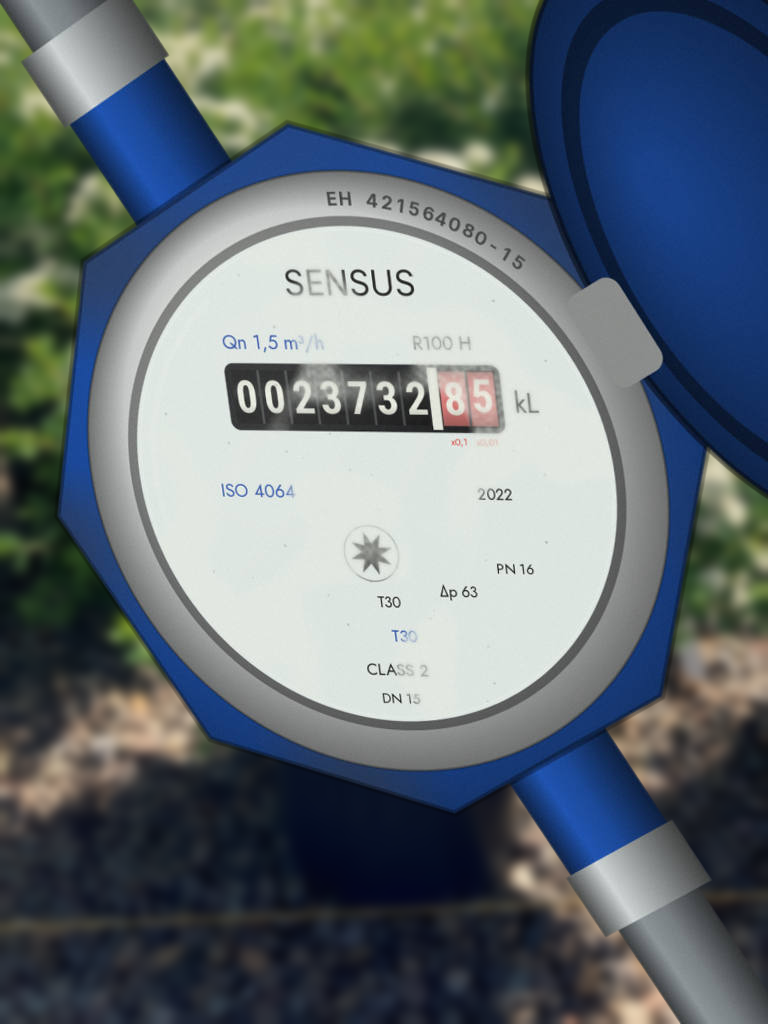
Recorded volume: 23732.85 kL
